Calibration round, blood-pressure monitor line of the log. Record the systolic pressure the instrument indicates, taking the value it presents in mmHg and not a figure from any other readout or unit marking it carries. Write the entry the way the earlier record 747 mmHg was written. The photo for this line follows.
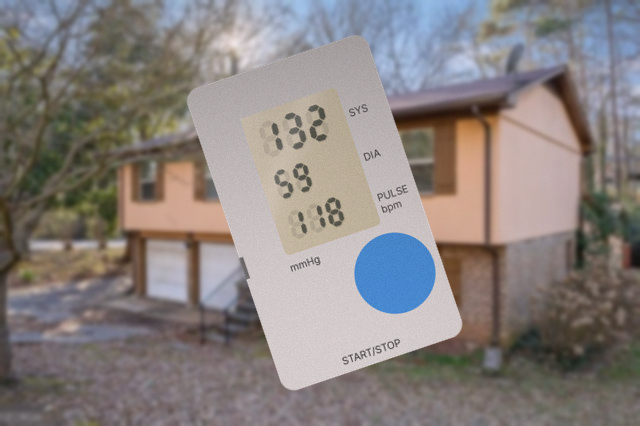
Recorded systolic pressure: 132 mmHg
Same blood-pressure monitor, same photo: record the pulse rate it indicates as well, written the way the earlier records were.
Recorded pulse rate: 118 bpm
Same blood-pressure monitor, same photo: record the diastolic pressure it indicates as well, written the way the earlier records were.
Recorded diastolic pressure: 59 mmHg
